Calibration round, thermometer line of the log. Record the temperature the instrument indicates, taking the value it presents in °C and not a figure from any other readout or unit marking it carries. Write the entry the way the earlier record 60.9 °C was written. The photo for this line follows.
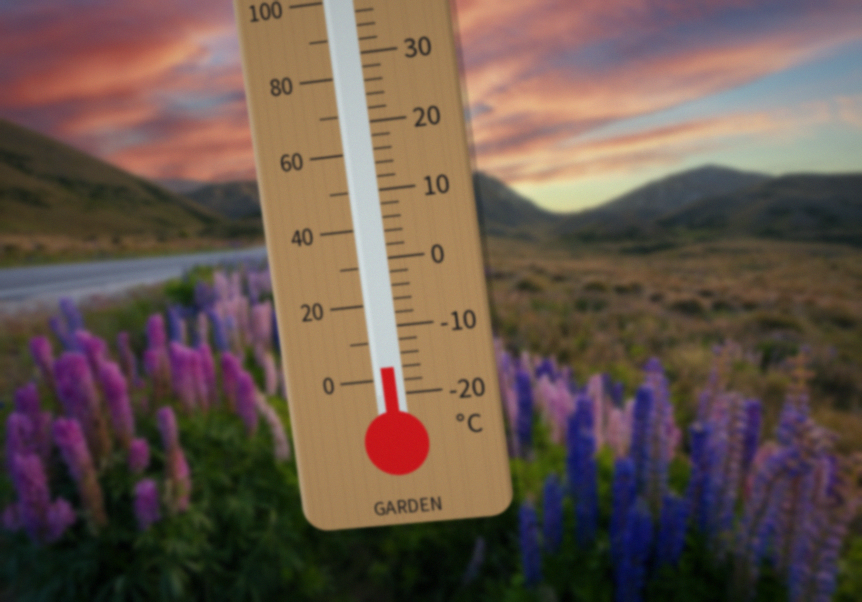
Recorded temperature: -16 °C
